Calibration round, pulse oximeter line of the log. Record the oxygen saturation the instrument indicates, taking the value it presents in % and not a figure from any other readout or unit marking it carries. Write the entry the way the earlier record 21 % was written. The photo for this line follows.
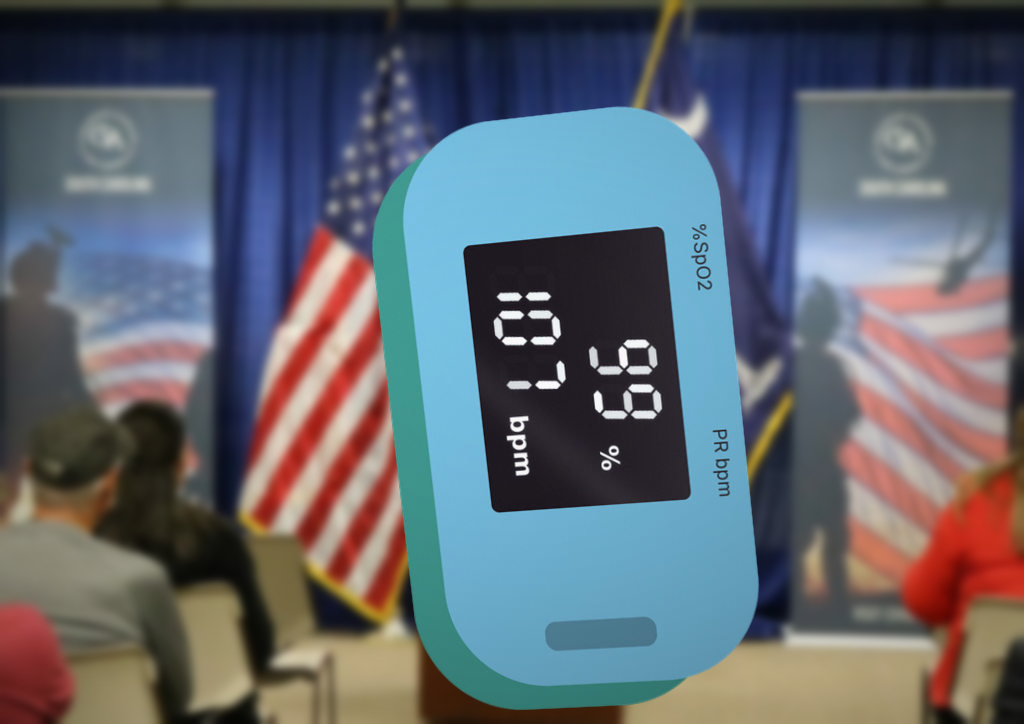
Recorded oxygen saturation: 99 %
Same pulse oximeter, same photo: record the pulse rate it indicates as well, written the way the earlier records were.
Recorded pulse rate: 107 bpm
